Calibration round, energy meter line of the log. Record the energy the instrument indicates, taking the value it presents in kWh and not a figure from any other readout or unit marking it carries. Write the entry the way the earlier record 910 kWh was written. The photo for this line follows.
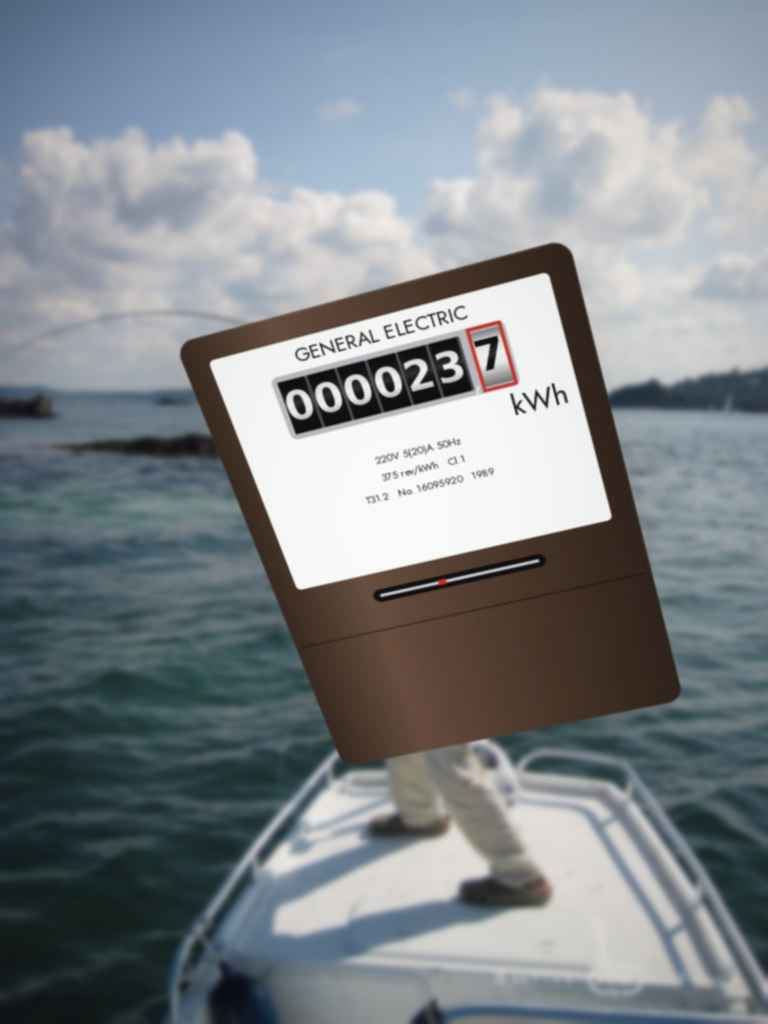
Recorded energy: 23.7 kWh
